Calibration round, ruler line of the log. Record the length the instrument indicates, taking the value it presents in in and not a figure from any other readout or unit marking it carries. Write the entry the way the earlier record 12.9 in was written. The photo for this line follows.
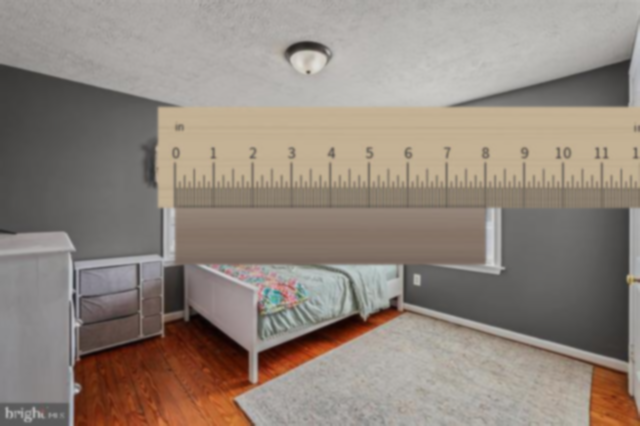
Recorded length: 8 in
